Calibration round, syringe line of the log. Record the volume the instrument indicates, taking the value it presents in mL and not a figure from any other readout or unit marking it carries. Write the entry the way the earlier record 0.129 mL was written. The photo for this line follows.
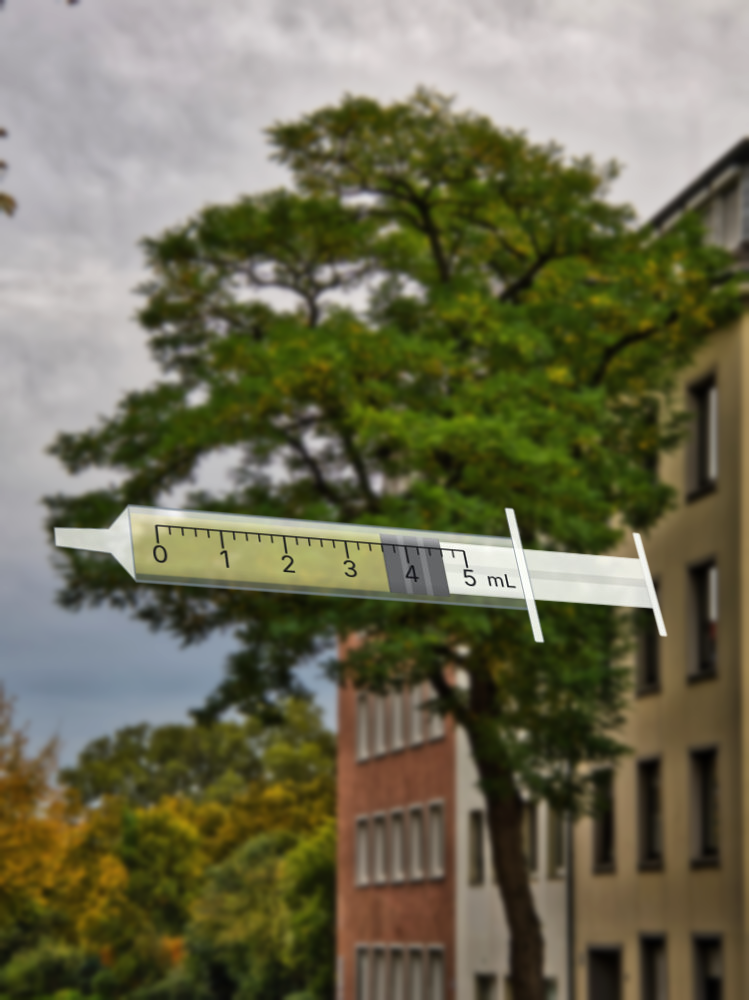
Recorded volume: 3.6 mL
